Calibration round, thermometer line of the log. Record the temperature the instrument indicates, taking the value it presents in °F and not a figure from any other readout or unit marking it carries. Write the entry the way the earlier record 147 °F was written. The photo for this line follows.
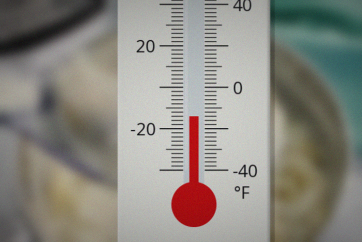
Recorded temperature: -14 °F
